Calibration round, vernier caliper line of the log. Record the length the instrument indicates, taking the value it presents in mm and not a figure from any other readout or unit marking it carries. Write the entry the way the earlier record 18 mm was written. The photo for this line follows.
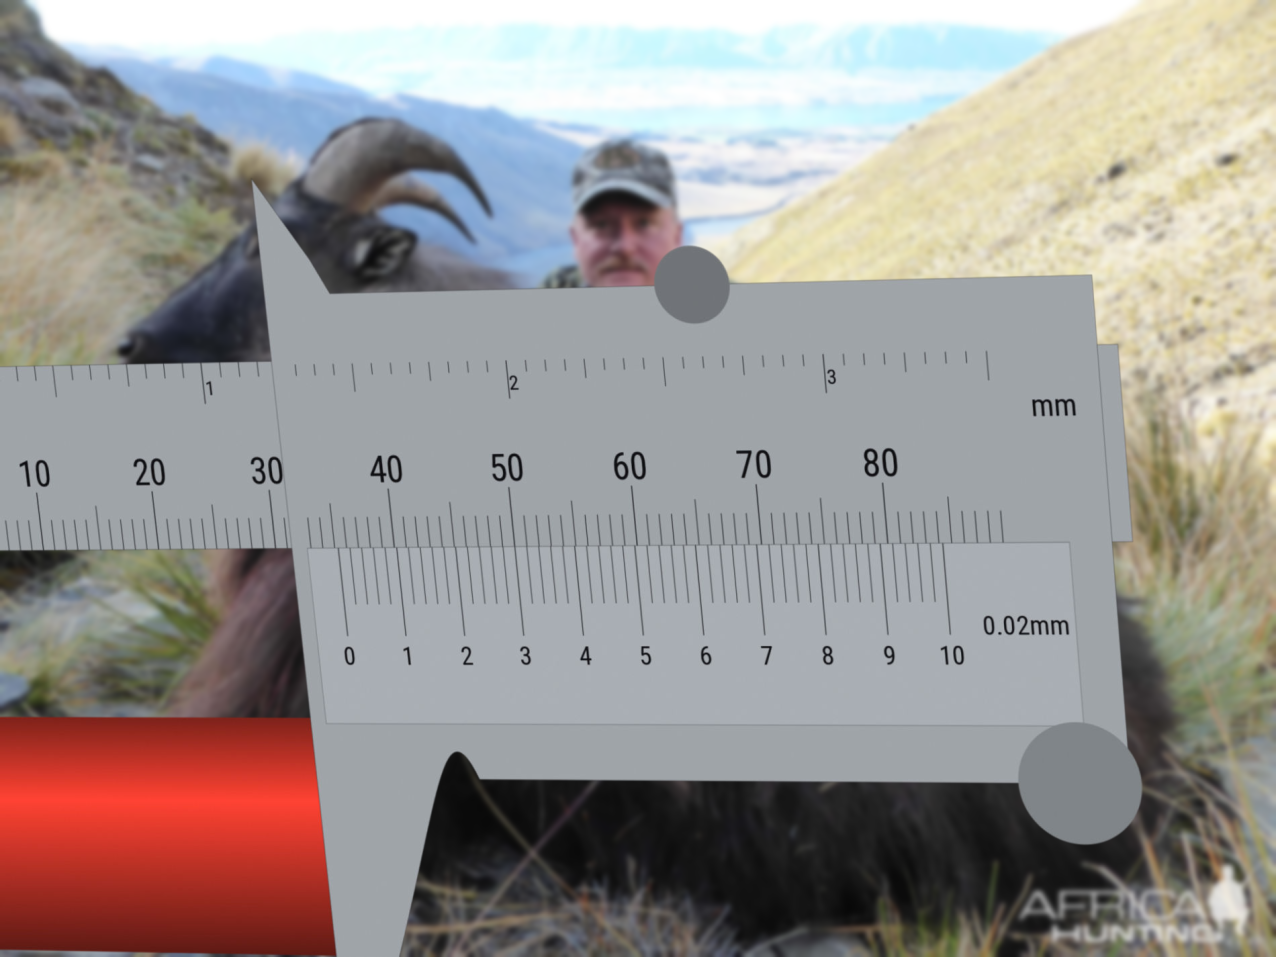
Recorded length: 35.3 mm
